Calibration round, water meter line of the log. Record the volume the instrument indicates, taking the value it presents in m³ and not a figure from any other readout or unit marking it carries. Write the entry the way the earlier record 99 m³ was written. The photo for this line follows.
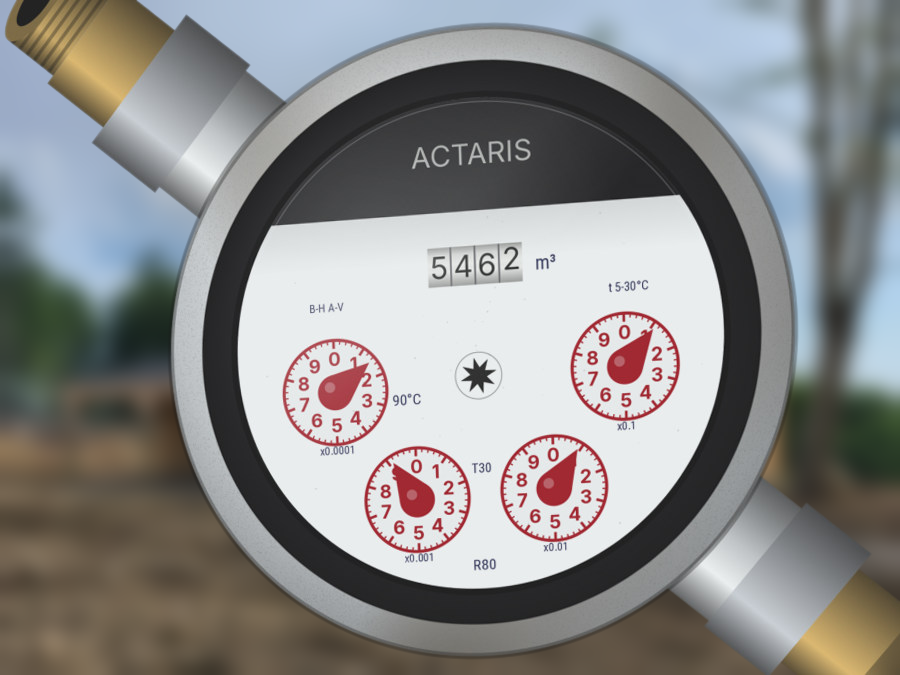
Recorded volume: 5462.1091 m³
